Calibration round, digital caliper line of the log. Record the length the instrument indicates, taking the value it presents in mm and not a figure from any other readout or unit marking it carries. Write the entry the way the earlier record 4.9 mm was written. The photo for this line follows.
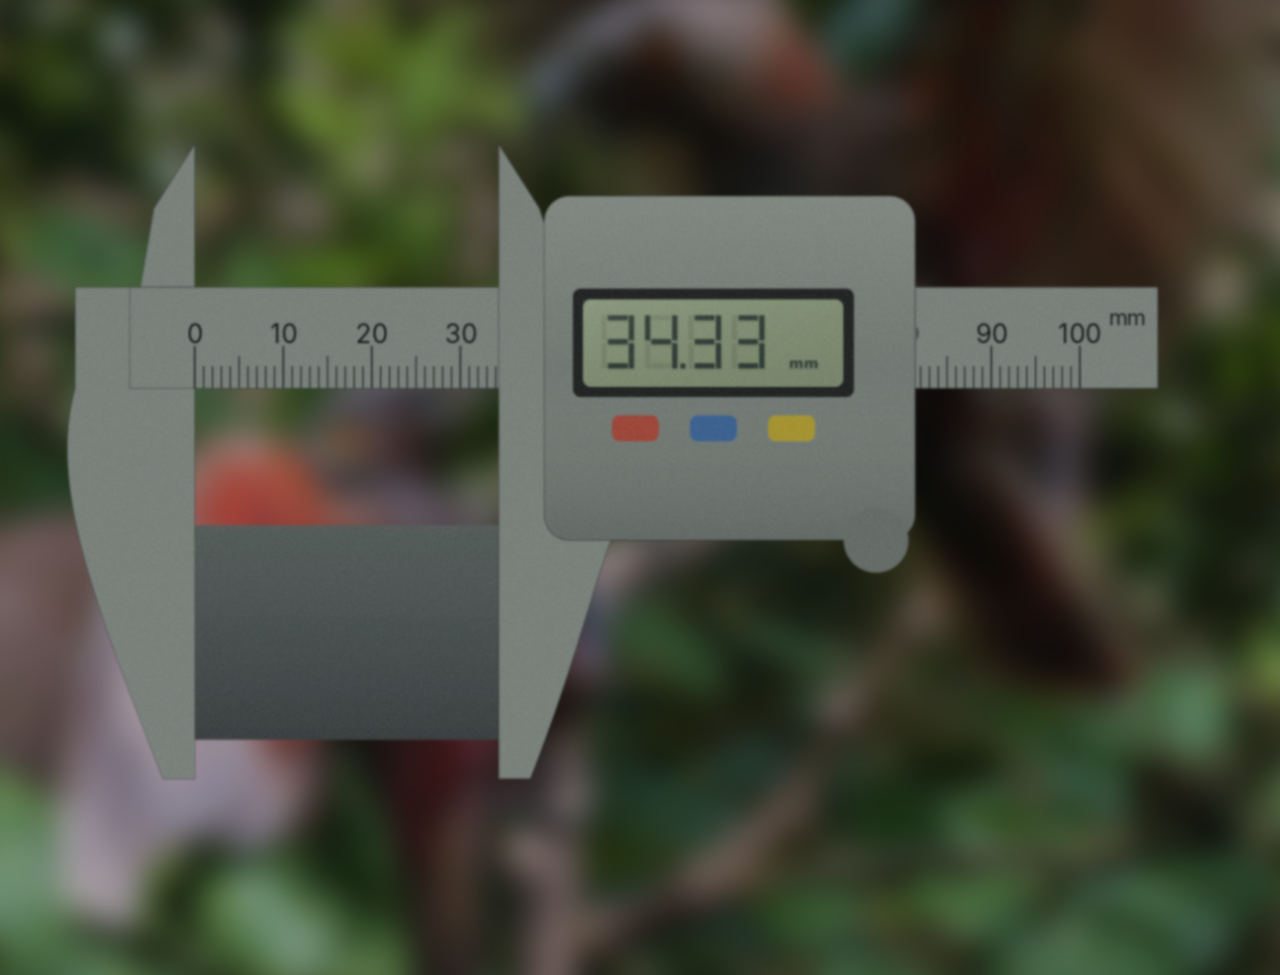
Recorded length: 34.33 mm
